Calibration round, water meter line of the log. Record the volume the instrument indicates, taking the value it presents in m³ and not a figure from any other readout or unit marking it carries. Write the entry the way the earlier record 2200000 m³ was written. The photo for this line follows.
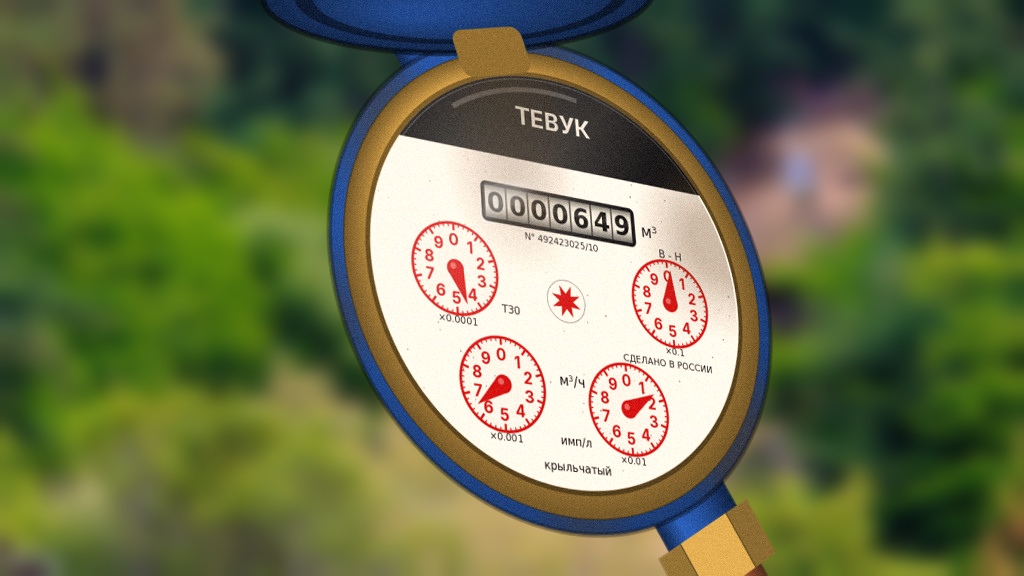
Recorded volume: 649.0164 m³
